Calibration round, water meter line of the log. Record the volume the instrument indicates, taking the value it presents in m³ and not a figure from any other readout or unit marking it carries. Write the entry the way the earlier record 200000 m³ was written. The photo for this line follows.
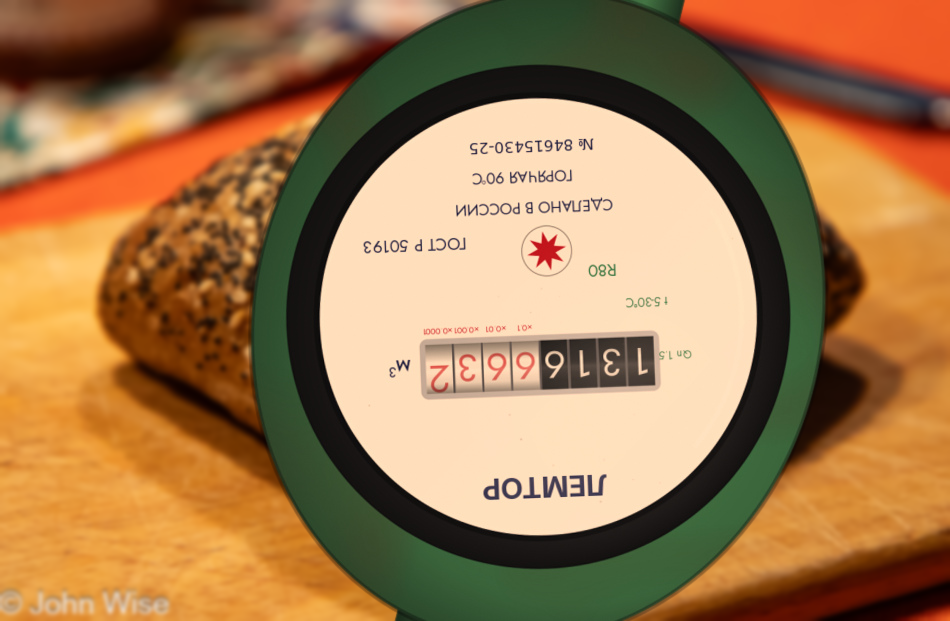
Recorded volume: 1316.6632 m³
